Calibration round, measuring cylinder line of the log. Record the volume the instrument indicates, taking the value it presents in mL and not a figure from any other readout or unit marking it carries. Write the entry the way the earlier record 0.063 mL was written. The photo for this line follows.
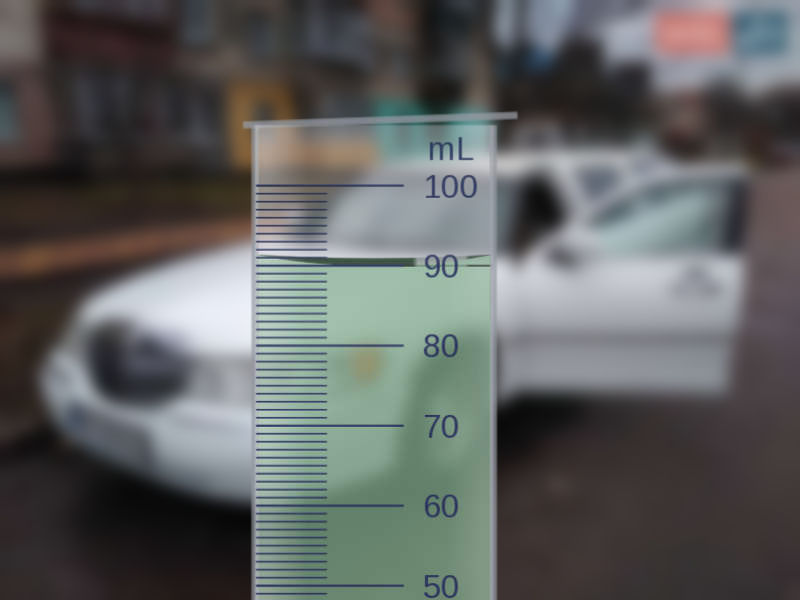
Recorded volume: 90 mL
